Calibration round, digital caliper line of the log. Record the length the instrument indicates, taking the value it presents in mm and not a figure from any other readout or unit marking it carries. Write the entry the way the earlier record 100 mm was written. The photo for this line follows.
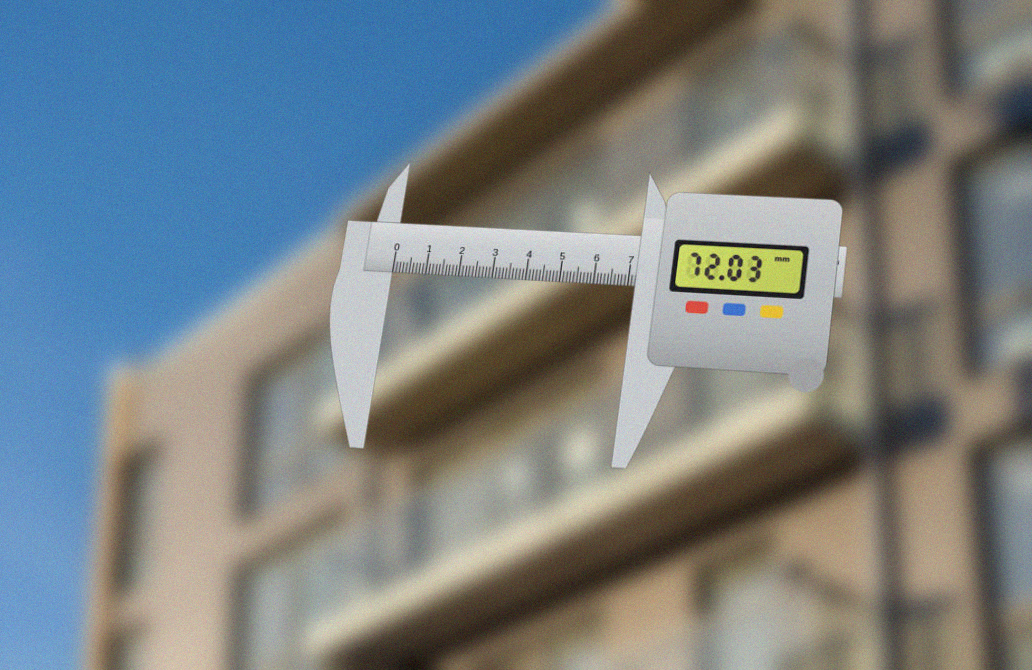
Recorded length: 72.03 mm
